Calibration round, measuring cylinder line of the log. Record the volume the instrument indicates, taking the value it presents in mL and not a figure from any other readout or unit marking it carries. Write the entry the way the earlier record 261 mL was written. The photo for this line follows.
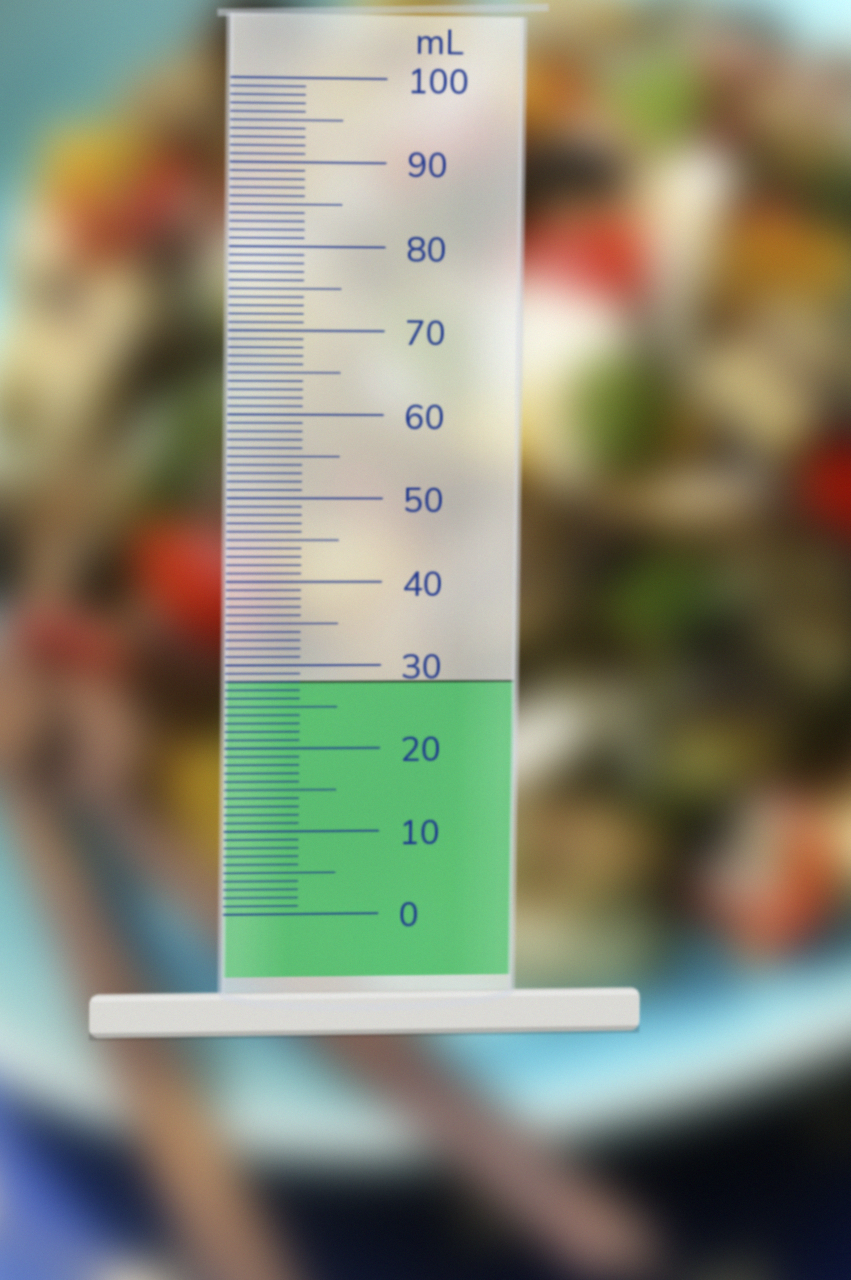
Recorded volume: 28 mL
